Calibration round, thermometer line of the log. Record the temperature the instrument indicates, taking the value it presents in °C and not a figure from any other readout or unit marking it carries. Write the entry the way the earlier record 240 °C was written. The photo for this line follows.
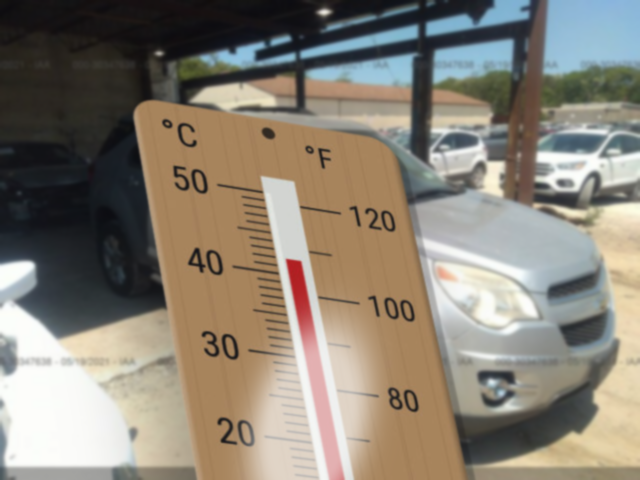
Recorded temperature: 42 °C
